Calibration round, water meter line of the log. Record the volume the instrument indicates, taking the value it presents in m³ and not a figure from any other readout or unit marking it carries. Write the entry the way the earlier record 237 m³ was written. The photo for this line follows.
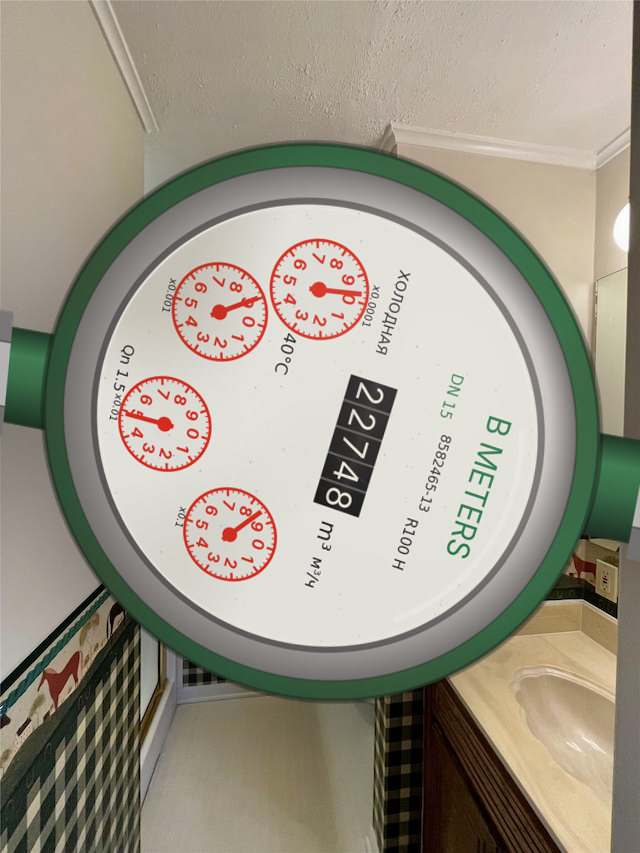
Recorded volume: 22748.8489 m³
